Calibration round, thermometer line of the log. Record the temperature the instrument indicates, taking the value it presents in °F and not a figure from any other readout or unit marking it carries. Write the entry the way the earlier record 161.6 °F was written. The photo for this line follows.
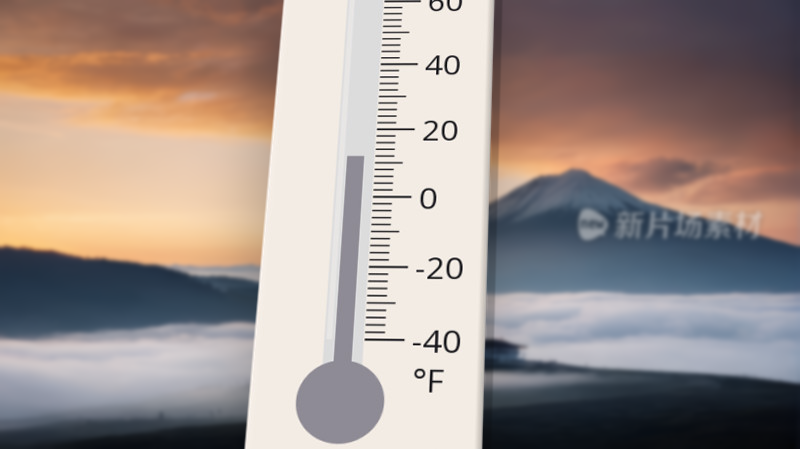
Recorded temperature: 12 °F
